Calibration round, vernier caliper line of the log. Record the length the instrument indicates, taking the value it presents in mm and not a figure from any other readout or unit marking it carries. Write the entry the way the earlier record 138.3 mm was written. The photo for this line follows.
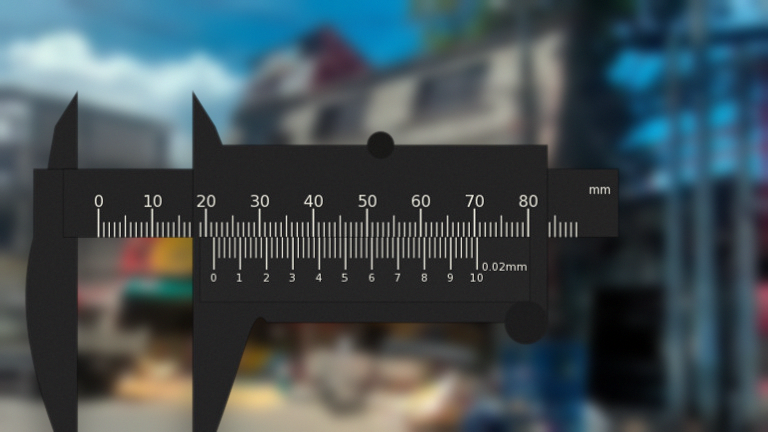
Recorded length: 21.5 mm
